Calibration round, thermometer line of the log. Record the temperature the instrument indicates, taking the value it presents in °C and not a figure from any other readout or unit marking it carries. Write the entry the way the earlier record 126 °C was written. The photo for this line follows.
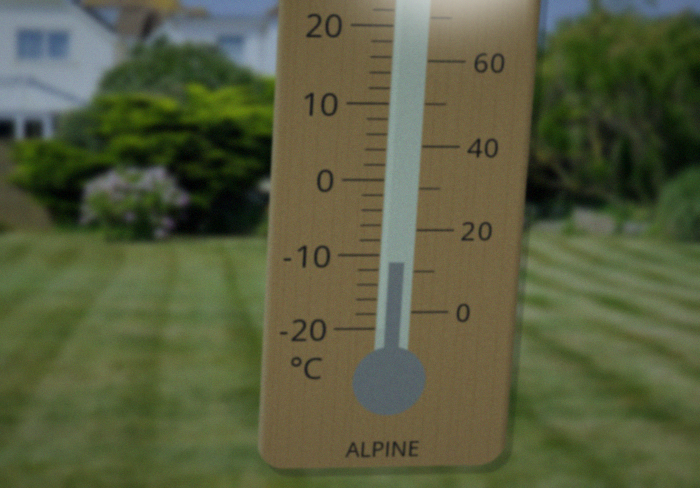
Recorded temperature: -11 °C
